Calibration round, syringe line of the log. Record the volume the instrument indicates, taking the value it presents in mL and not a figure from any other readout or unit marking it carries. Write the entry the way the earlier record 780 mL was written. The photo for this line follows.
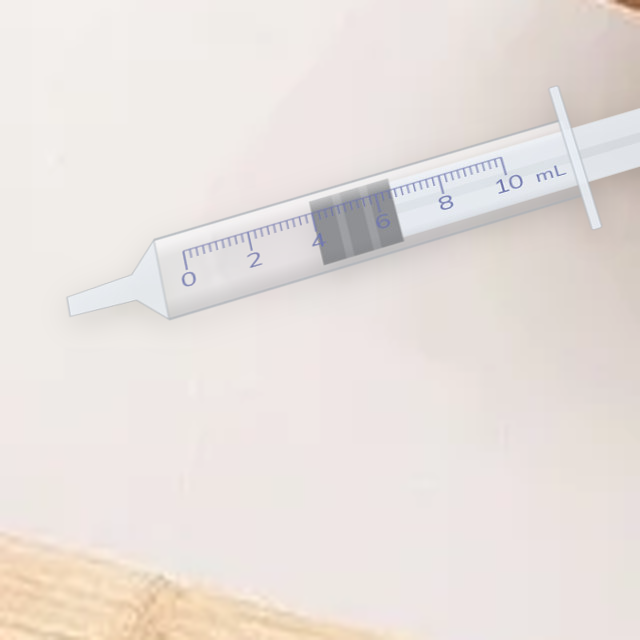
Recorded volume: 4 mL
